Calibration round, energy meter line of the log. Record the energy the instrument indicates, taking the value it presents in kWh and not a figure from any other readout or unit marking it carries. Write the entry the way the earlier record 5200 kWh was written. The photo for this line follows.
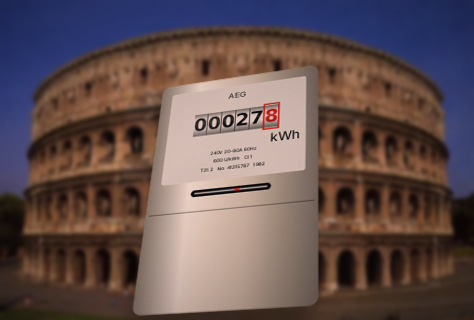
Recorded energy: 27.8 kWh
